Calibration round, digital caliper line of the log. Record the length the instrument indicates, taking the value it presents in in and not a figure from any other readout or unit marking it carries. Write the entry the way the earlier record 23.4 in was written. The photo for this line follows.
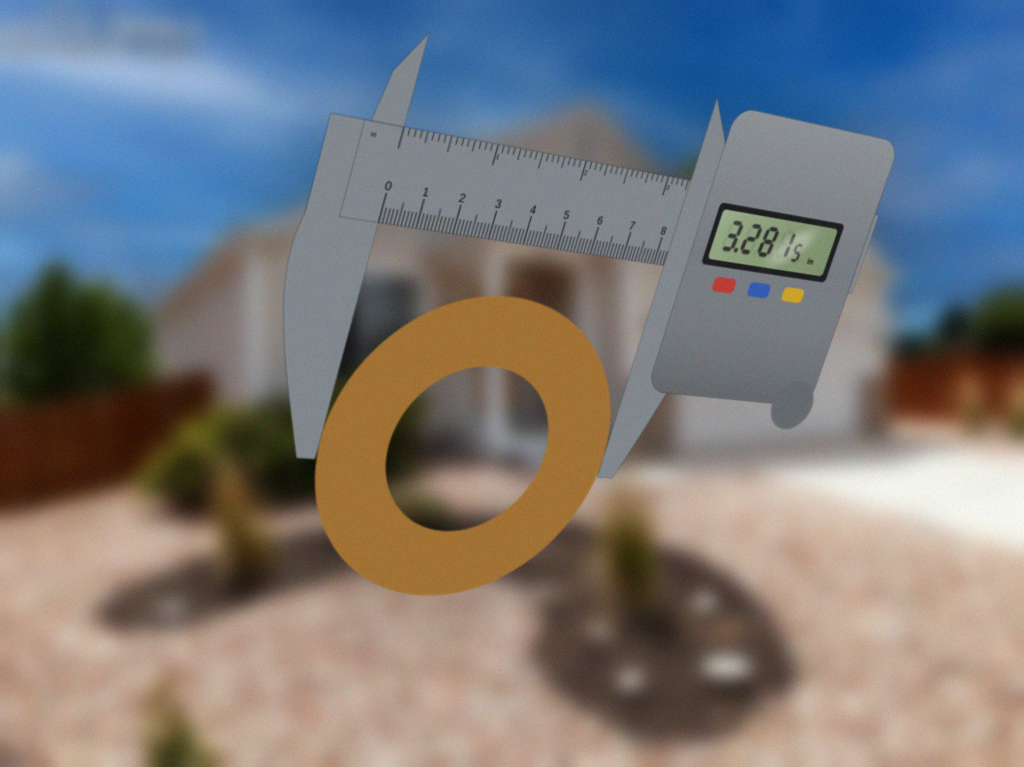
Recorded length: 3.2815 in
